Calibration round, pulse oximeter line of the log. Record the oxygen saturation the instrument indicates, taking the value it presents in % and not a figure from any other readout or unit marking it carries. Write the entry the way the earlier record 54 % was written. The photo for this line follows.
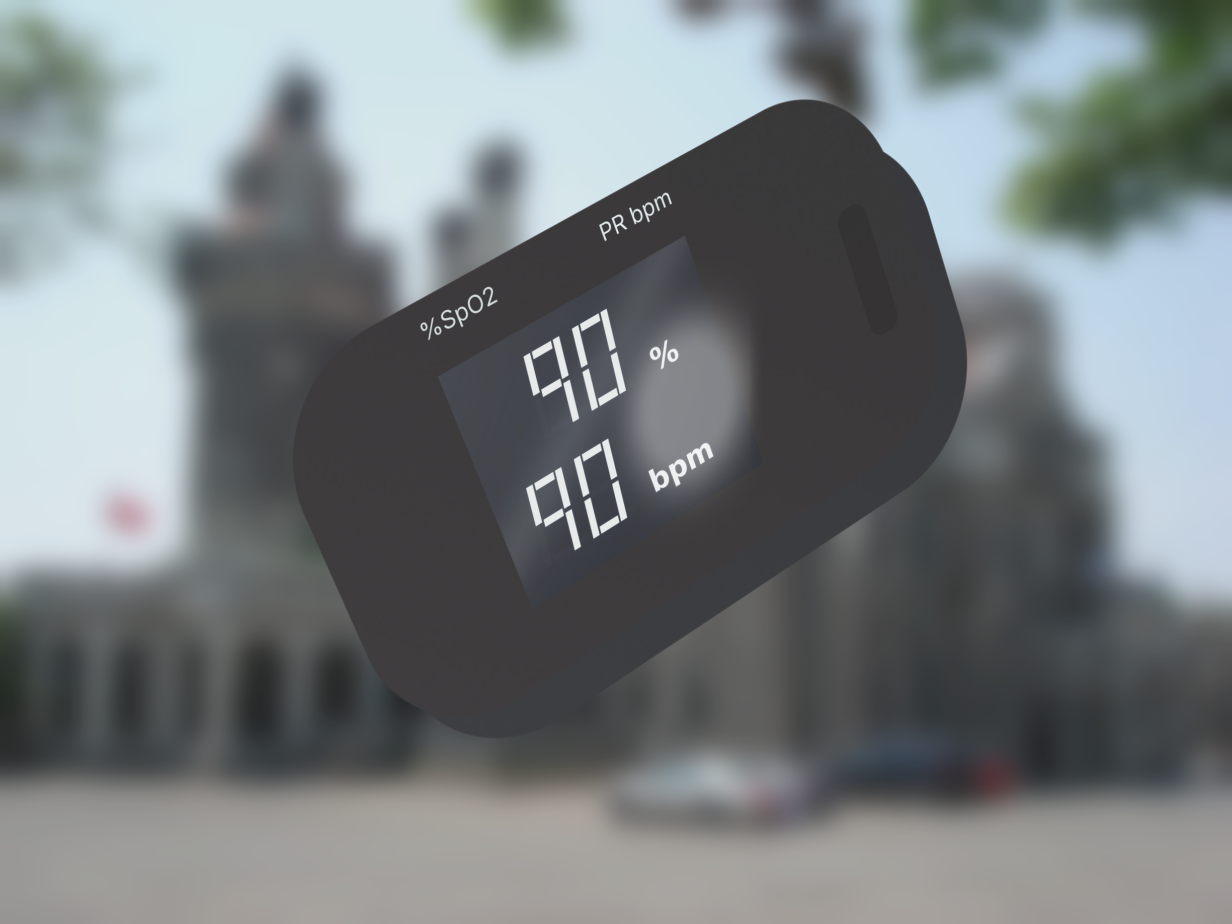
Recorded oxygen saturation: 90 %
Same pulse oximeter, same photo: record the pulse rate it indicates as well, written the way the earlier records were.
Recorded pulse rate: 90 bpm
